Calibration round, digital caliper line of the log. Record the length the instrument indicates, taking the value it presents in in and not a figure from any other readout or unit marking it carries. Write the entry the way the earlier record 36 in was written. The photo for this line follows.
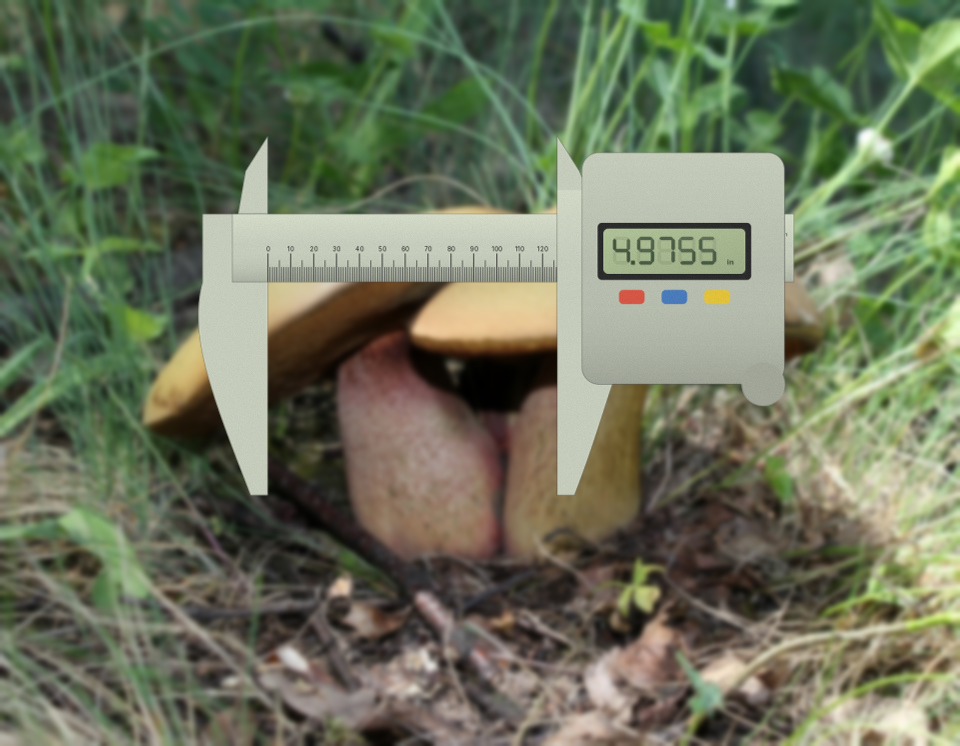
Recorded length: 4.9755 in
